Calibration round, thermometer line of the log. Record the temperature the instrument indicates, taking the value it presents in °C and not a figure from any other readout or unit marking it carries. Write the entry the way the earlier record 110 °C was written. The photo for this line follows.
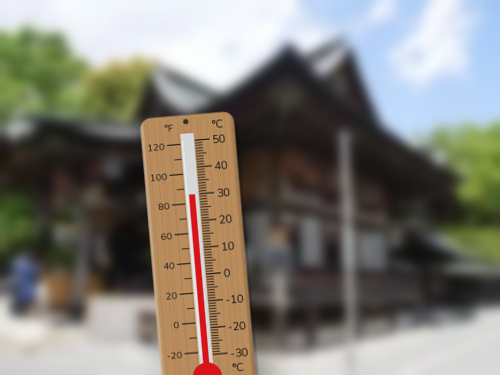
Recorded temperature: 30 °C
